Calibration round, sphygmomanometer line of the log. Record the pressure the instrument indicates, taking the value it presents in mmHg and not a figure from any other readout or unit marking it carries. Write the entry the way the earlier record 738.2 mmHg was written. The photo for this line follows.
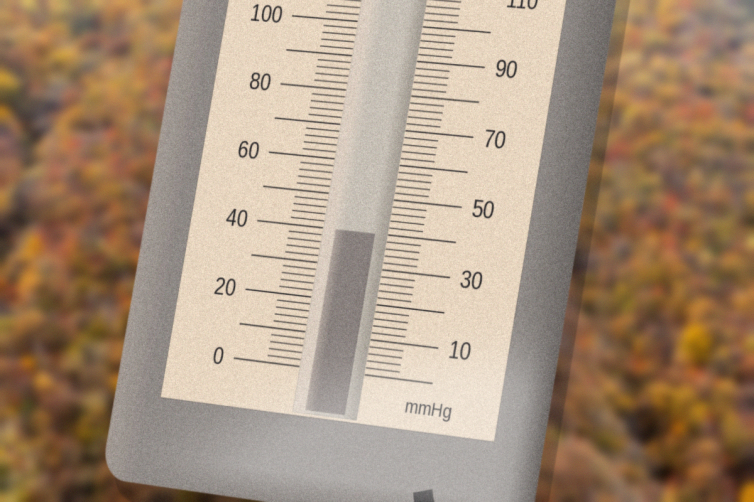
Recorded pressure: 40 mmHg
